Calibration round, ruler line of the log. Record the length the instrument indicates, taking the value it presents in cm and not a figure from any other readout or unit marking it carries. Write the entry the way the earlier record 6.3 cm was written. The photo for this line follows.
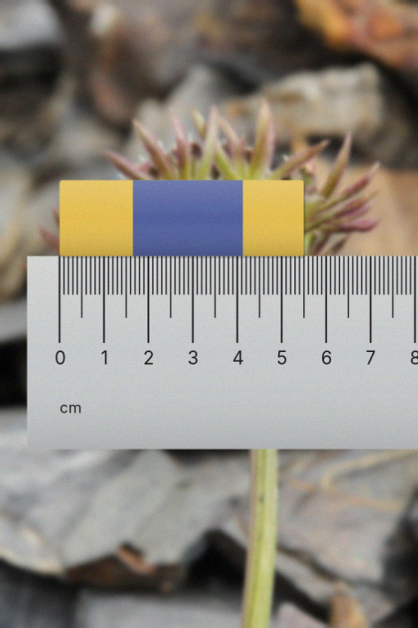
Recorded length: 5.5 cm
